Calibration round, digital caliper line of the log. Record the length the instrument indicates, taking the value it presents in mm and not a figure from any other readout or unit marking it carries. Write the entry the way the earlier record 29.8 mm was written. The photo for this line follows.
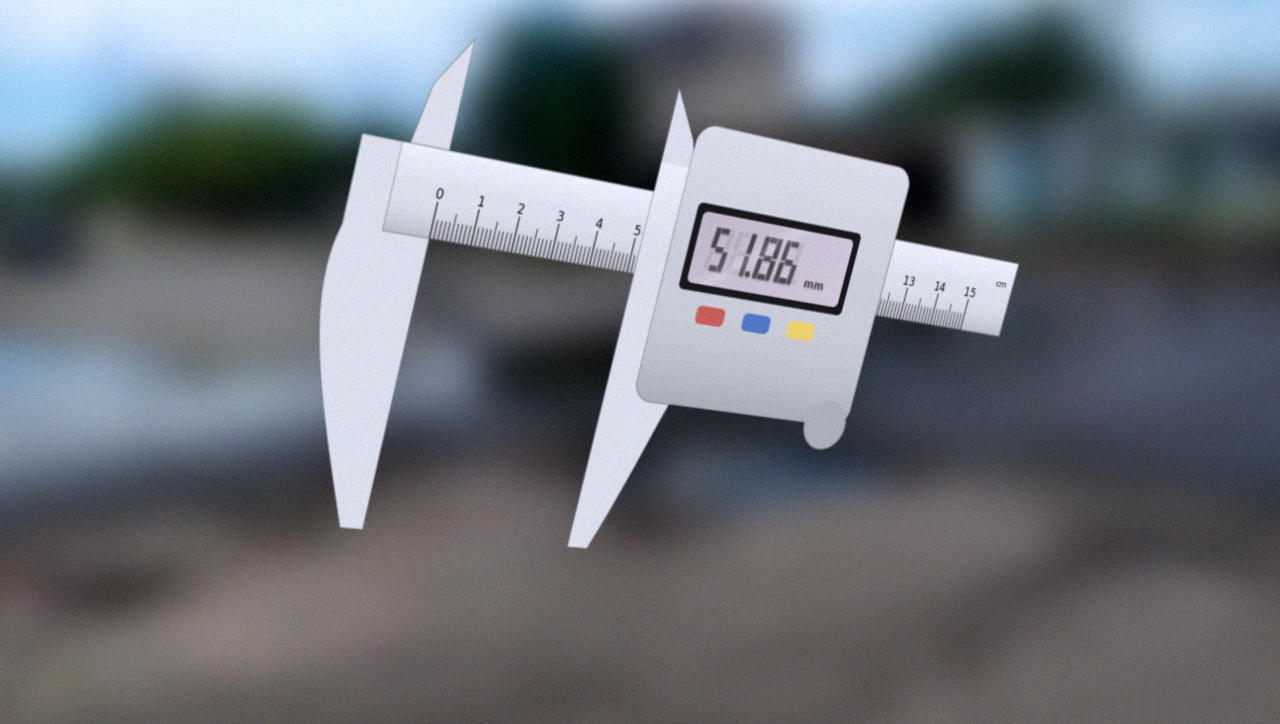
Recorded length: 51.86 mm
